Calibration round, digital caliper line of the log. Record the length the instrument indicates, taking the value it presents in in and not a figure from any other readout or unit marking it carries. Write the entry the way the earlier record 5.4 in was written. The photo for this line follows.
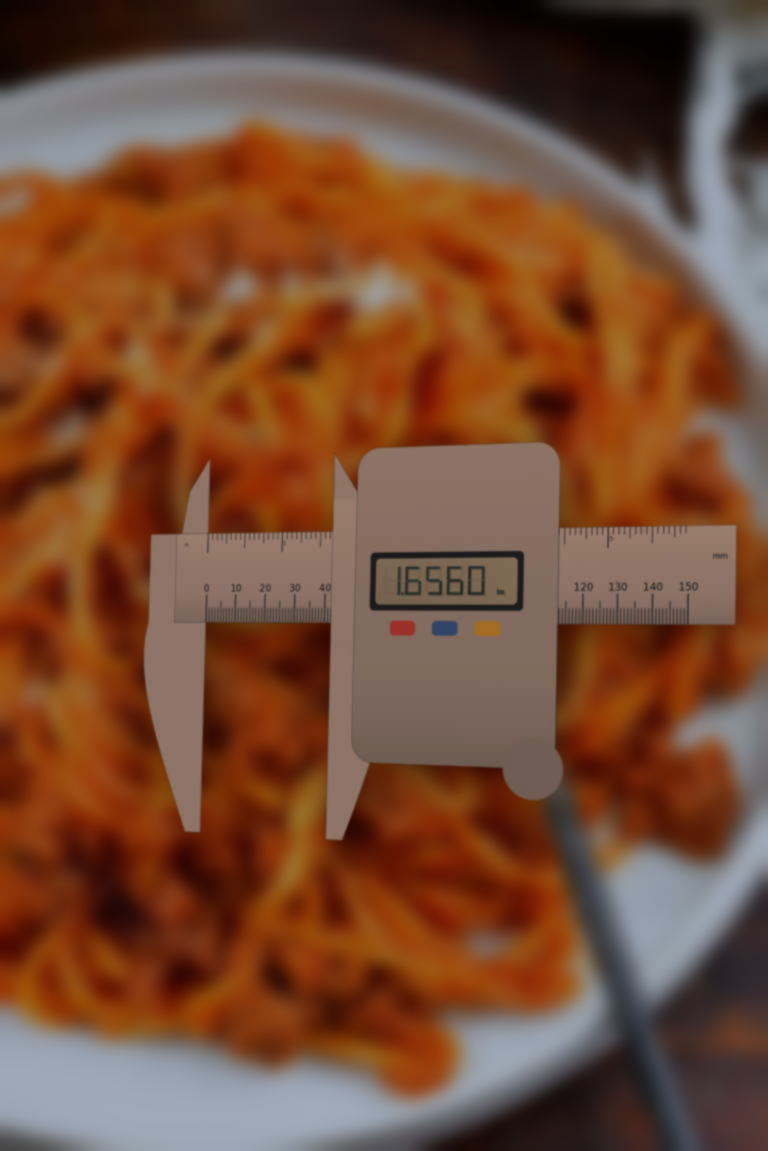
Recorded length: 1.6560 in
